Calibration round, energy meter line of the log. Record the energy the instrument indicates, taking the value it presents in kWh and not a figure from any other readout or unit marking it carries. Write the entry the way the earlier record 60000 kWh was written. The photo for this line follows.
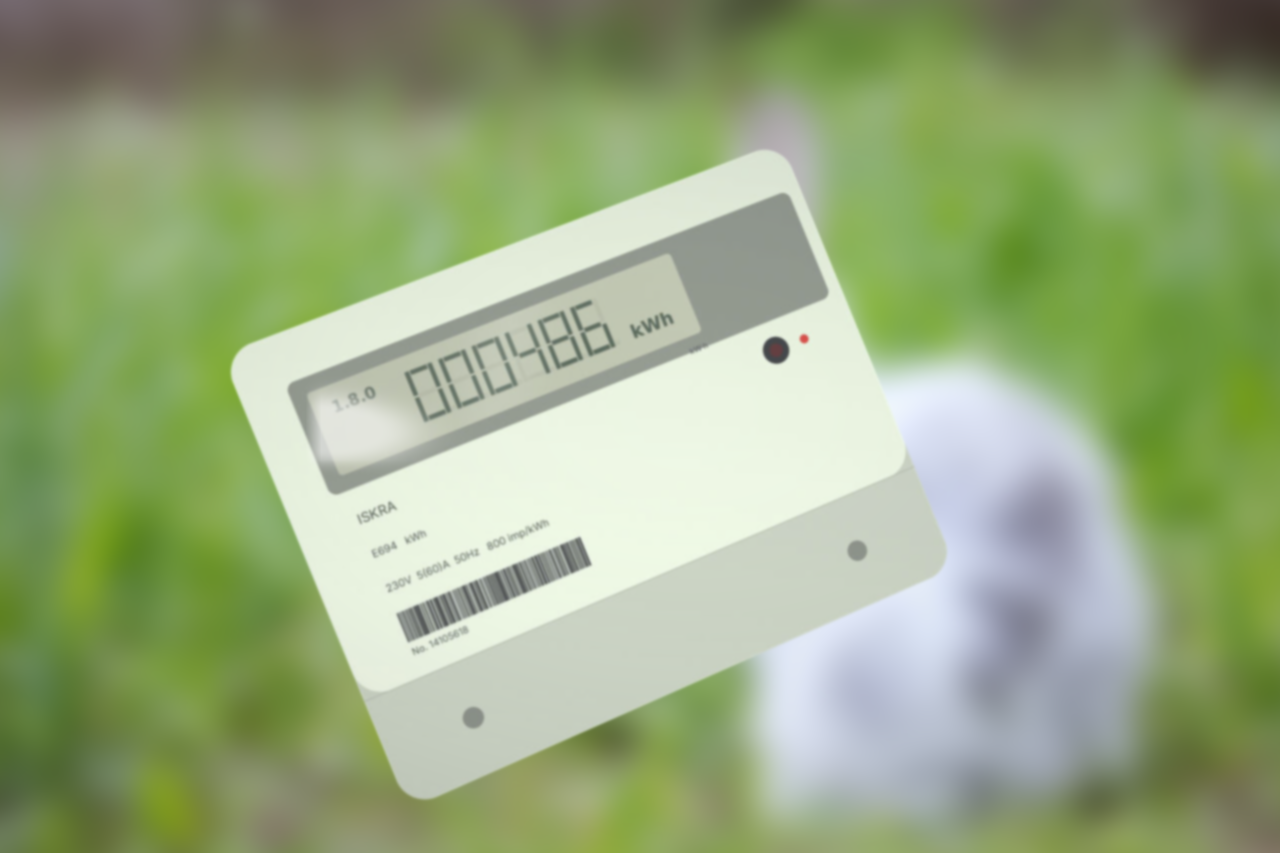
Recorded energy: 486 kWh
